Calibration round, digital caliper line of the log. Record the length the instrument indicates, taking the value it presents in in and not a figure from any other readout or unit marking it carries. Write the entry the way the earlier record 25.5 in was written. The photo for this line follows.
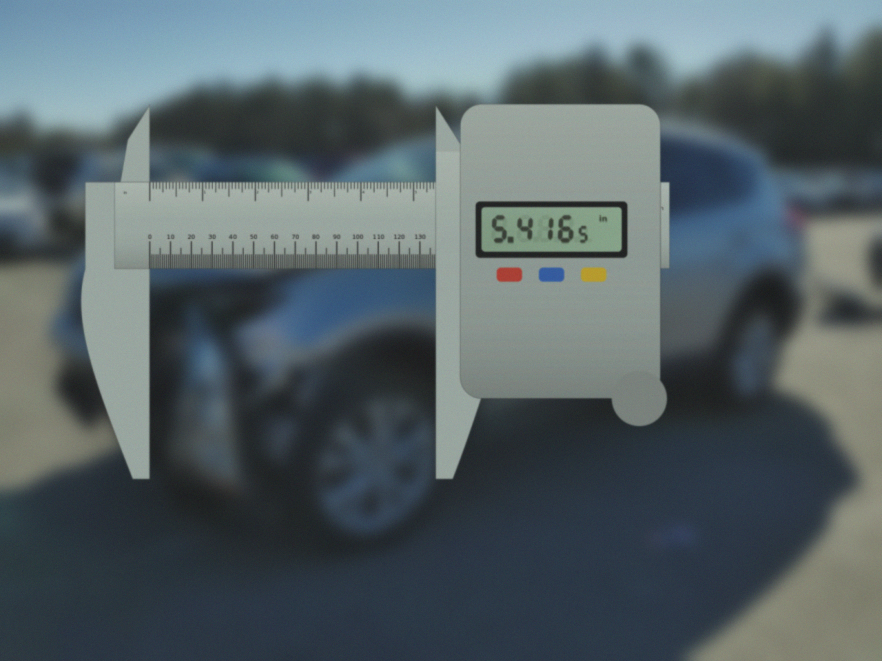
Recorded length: 5.4165 in
